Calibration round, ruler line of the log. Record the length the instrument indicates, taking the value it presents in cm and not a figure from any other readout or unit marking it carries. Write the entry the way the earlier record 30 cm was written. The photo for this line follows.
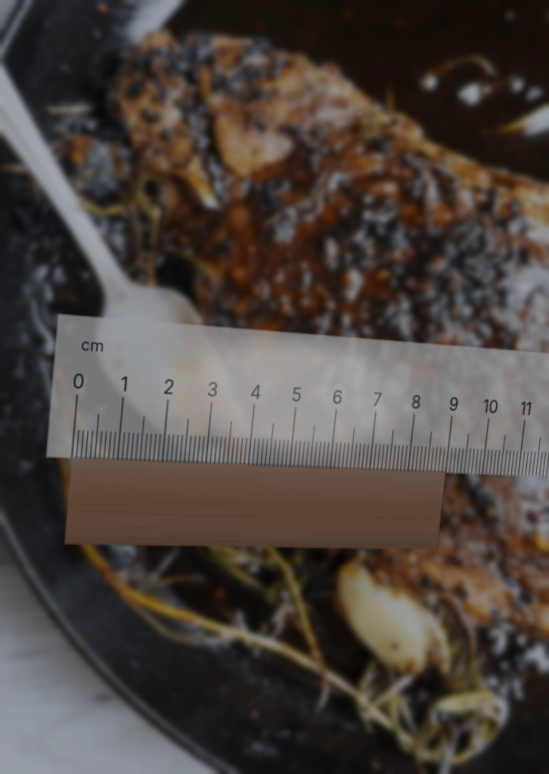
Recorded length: 9 cm
